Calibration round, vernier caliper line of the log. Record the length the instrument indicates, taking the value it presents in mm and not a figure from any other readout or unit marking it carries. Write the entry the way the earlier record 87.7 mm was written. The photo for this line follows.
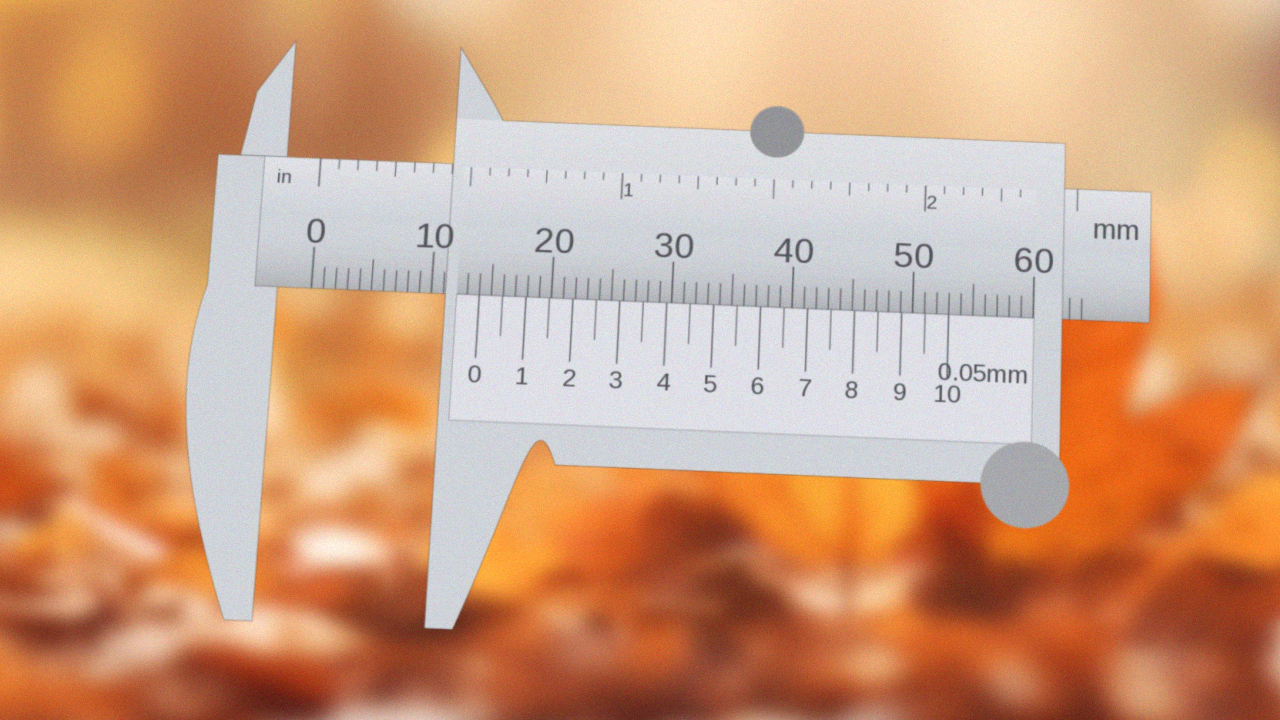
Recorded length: 14.0 mm
